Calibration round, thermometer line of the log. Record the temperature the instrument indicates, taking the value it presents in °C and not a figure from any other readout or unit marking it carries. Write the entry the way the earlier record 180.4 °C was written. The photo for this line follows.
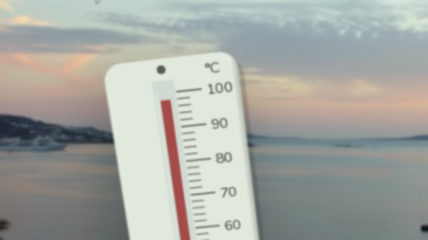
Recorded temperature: 98 °C
